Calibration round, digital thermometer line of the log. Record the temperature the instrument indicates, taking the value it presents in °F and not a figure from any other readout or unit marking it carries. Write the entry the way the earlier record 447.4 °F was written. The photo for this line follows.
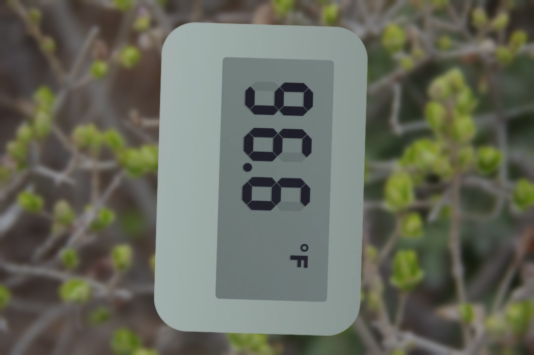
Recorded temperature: 96.6 °F
